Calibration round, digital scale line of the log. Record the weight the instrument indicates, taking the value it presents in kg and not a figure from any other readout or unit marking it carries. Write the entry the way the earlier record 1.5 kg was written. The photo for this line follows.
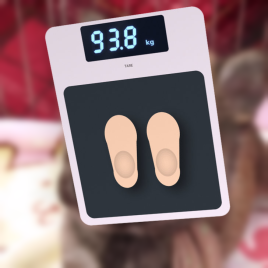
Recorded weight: 93.8 kg
